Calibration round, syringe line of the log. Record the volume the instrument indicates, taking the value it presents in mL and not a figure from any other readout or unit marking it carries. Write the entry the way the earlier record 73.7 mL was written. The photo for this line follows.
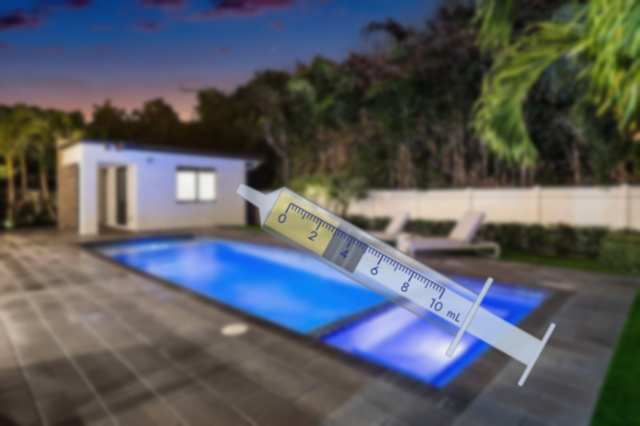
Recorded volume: 3 mL
